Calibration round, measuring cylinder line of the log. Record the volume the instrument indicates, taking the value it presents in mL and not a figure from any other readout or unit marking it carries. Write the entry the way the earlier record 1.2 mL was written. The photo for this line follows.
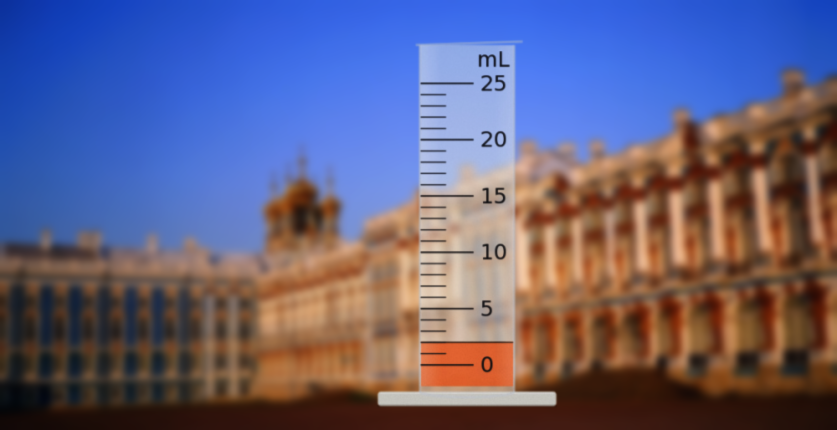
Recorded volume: 2 mL
